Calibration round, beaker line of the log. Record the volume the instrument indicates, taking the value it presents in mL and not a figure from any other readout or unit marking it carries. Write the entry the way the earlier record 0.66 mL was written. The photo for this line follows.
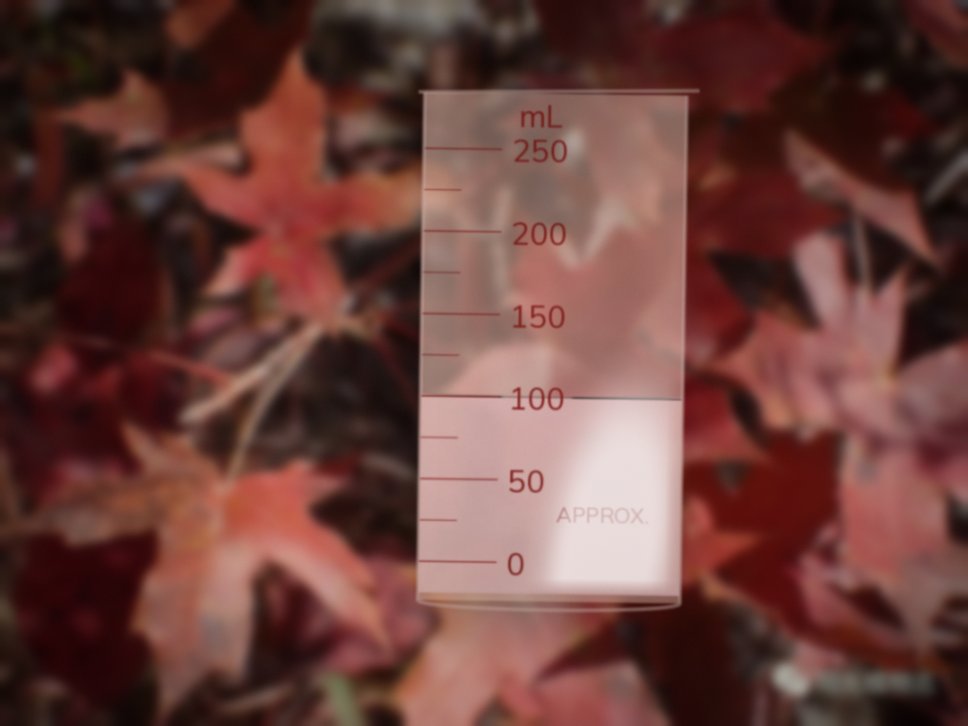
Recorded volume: 100 mL
